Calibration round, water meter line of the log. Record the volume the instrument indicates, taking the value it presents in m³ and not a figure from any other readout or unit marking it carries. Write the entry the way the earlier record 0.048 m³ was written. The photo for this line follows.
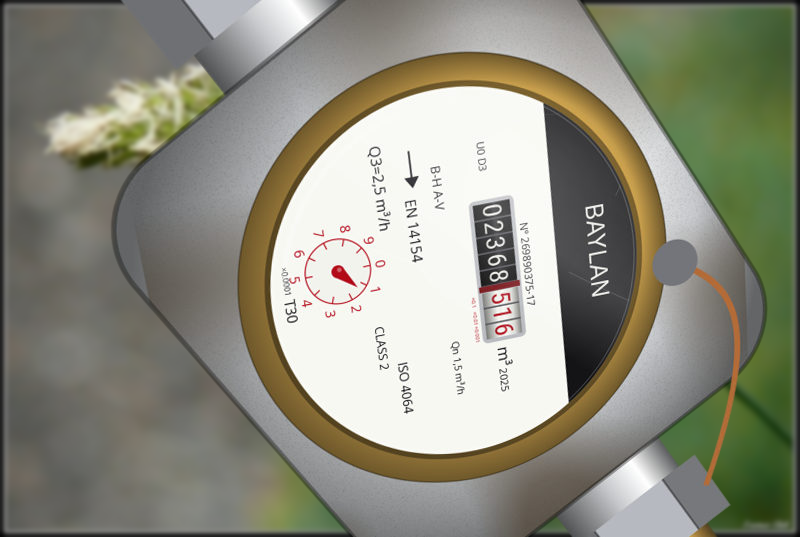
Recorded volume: 2368.5161 m³
